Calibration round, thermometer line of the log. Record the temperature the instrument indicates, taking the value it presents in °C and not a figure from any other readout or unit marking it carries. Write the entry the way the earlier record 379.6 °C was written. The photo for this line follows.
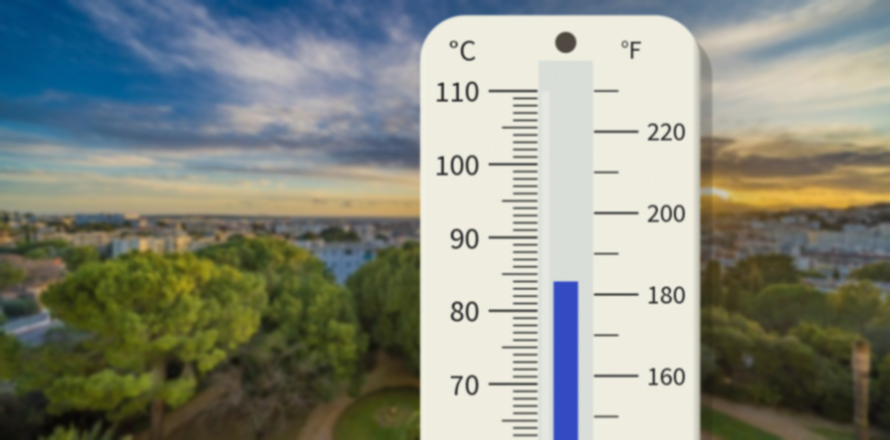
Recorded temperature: 84 °C
